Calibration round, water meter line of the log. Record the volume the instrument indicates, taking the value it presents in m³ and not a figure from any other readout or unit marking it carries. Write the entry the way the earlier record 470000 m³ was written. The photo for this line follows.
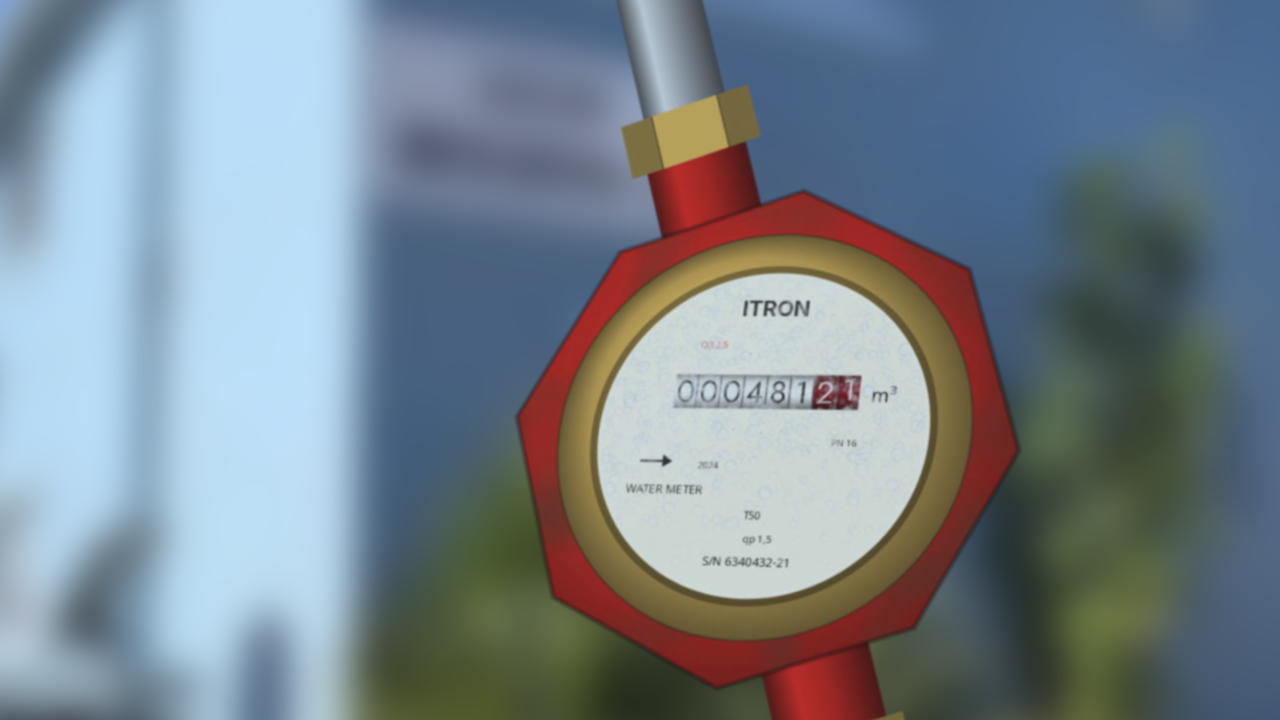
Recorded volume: 481.21 m³
